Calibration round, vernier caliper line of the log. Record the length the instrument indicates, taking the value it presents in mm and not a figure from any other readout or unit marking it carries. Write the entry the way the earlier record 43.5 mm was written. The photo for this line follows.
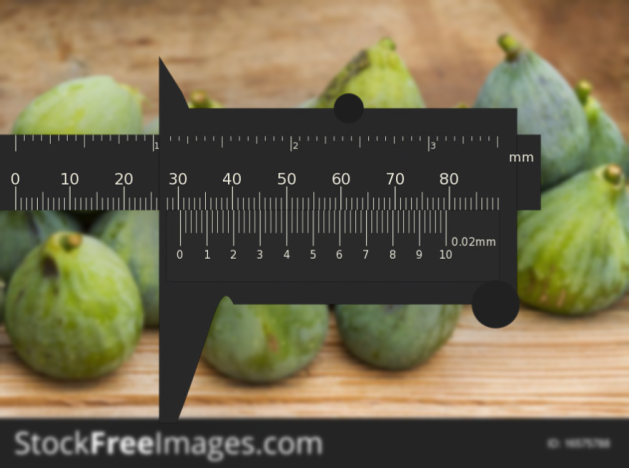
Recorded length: 30.4 mm
